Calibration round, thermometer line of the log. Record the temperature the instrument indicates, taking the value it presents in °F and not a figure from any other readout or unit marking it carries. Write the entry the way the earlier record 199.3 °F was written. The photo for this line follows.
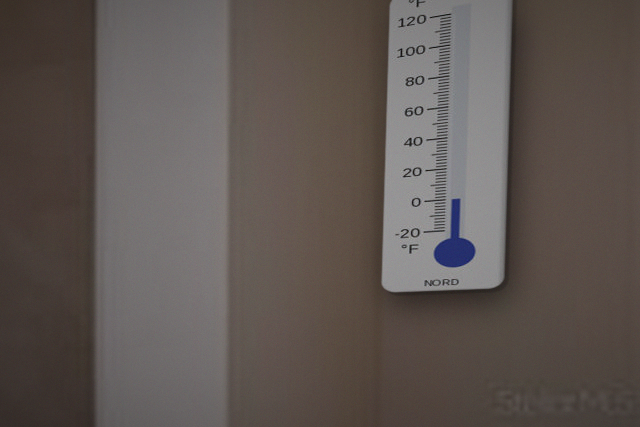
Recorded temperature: 0 °F
